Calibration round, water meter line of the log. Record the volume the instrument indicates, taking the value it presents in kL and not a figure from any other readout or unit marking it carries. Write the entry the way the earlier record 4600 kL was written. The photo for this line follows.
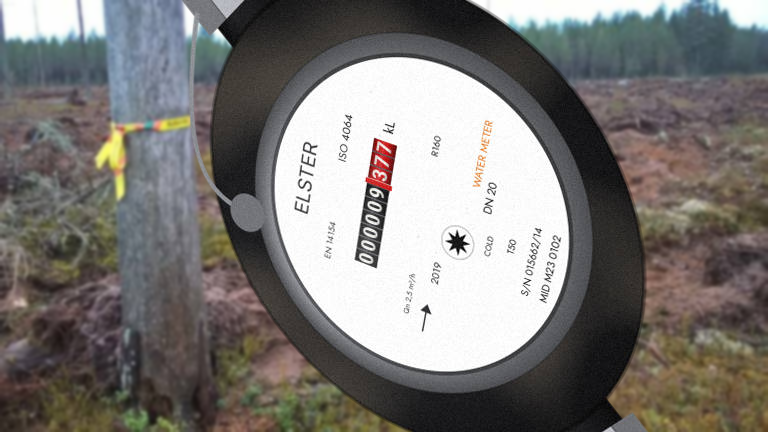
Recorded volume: 9.377 kL
